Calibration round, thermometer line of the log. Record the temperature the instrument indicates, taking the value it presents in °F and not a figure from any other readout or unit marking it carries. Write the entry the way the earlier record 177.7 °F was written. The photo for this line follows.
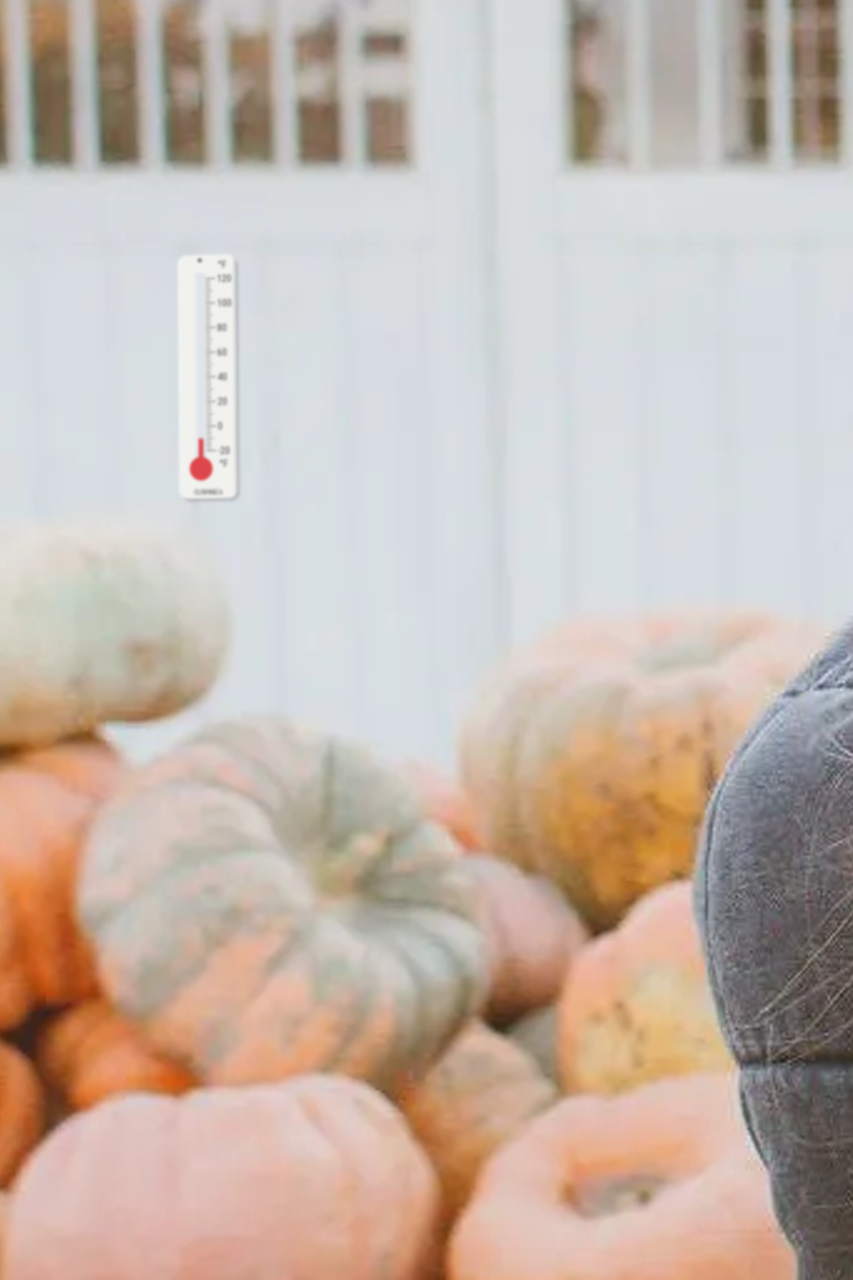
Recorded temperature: -10 °F
